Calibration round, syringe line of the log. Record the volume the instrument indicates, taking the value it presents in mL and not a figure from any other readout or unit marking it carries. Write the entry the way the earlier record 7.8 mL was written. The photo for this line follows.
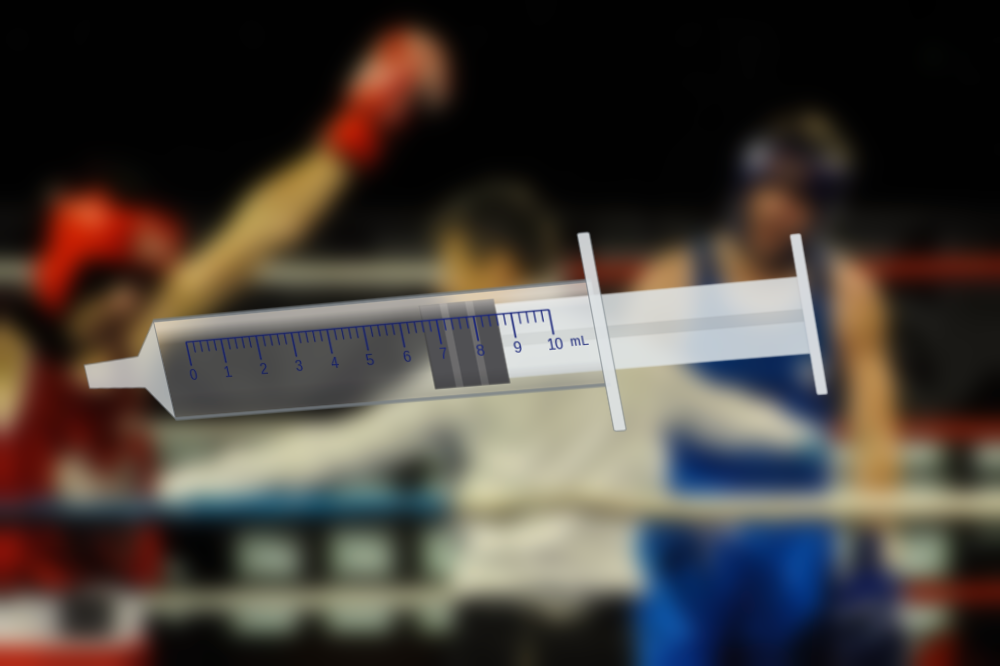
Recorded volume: 6.6 mL
